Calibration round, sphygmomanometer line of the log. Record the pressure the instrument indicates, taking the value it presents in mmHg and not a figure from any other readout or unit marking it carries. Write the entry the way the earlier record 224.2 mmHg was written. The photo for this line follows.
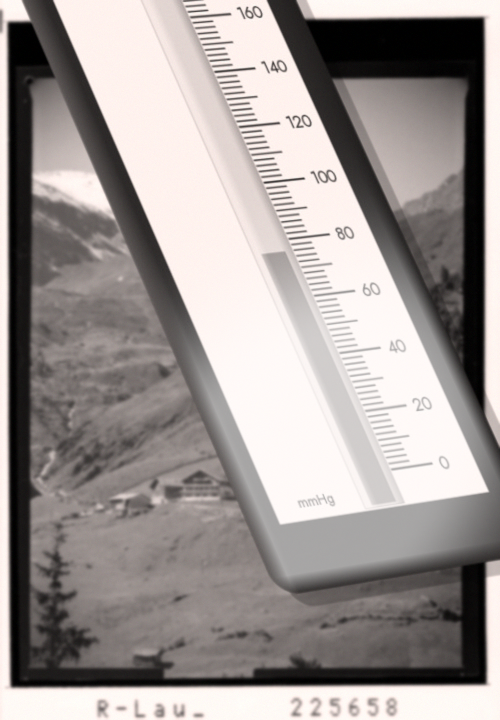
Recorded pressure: 76 mmHg
